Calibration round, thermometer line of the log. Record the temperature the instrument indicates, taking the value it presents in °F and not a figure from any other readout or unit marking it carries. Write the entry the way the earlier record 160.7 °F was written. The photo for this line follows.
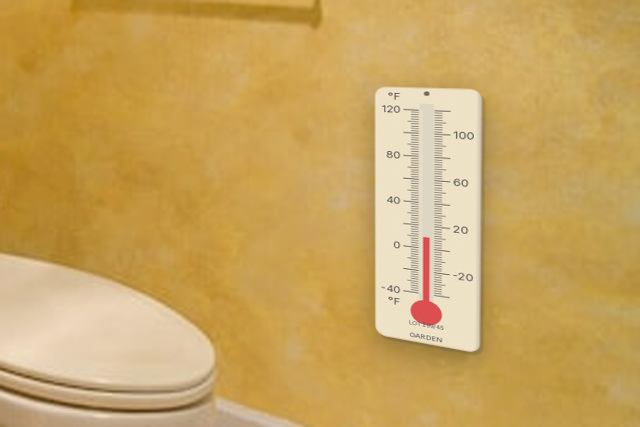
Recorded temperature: 10 °F
